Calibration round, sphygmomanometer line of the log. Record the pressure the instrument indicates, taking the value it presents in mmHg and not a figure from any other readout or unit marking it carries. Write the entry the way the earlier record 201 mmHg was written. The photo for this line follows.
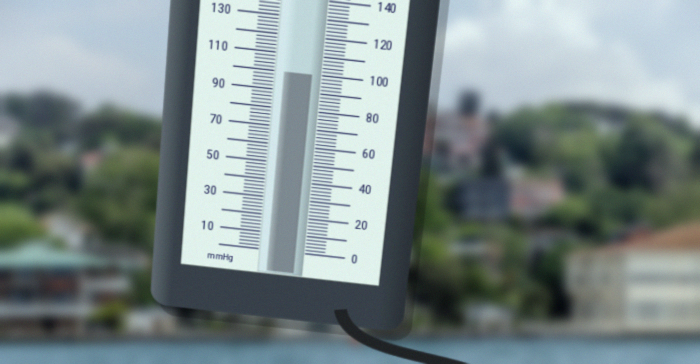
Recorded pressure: 100 mmHg
